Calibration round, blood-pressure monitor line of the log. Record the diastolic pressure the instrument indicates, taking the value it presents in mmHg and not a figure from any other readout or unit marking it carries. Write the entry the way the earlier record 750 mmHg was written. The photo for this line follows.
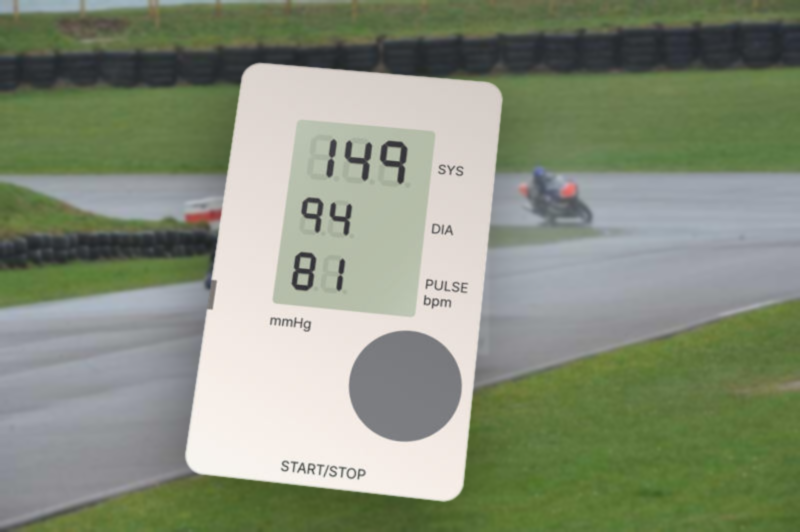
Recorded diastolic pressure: 94 mmHg
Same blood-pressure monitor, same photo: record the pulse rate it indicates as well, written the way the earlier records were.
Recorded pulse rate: 81 bpm
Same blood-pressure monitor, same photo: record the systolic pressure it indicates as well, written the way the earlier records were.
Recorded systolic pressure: 149 mmHg
